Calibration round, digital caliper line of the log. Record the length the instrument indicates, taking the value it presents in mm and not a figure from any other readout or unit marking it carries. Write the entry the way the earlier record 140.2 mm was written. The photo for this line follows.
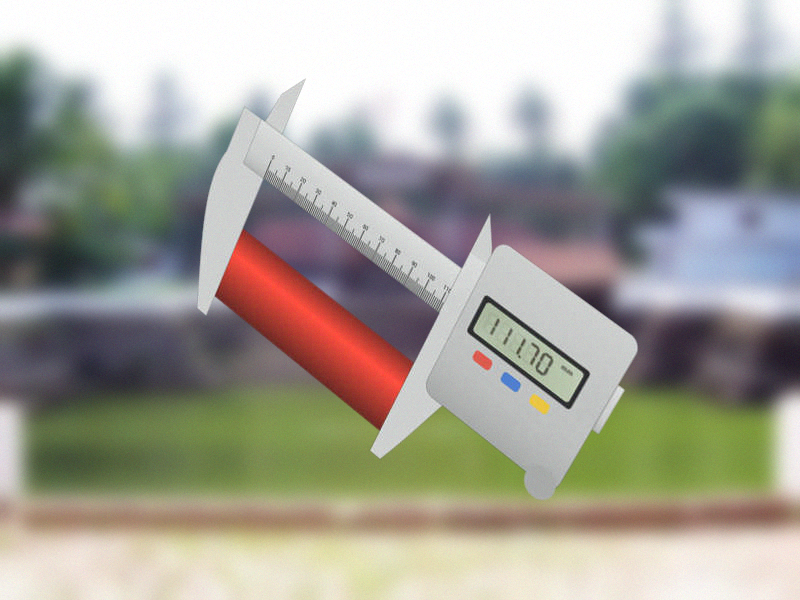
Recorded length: 111.70 mm
